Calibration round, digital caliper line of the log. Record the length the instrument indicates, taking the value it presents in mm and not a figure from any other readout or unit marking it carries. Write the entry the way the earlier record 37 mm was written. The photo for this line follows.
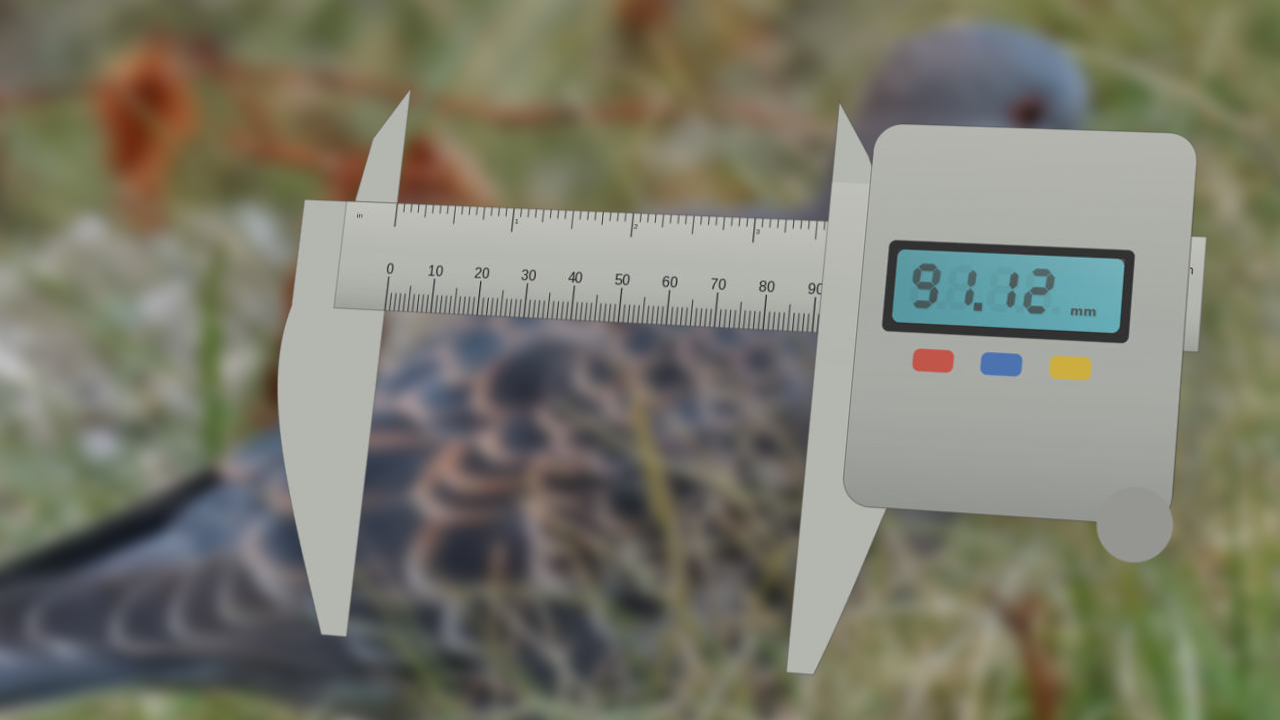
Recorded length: 91.12 mm
